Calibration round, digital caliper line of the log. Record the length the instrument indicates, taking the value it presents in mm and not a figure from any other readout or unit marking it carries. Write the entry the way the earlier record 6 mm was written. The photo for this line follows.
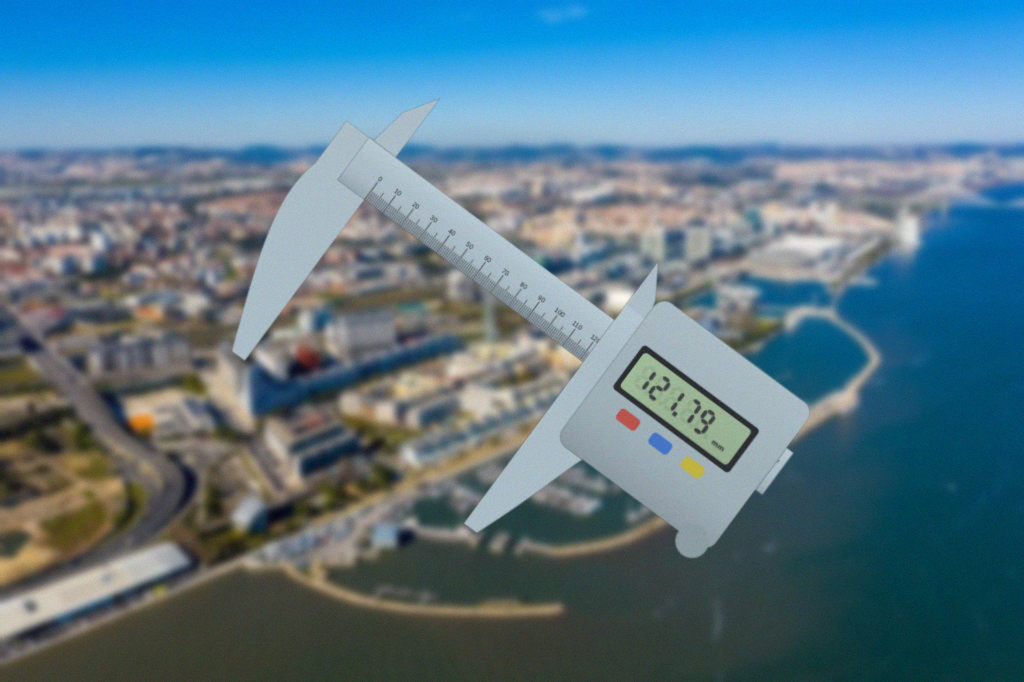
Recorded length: 121.79 mm
